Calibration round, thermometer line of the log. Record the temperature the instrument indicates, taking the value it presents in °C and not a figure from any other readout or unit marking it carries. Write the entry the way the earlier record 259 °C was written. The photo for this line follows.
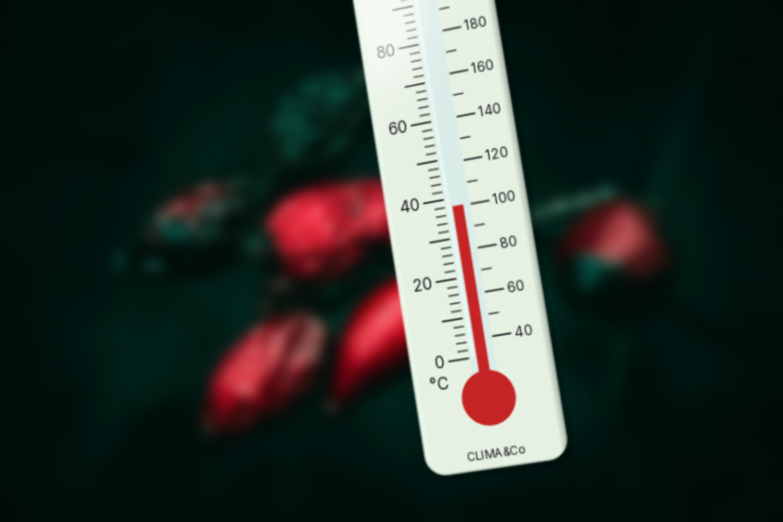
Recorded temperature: 38 °C
